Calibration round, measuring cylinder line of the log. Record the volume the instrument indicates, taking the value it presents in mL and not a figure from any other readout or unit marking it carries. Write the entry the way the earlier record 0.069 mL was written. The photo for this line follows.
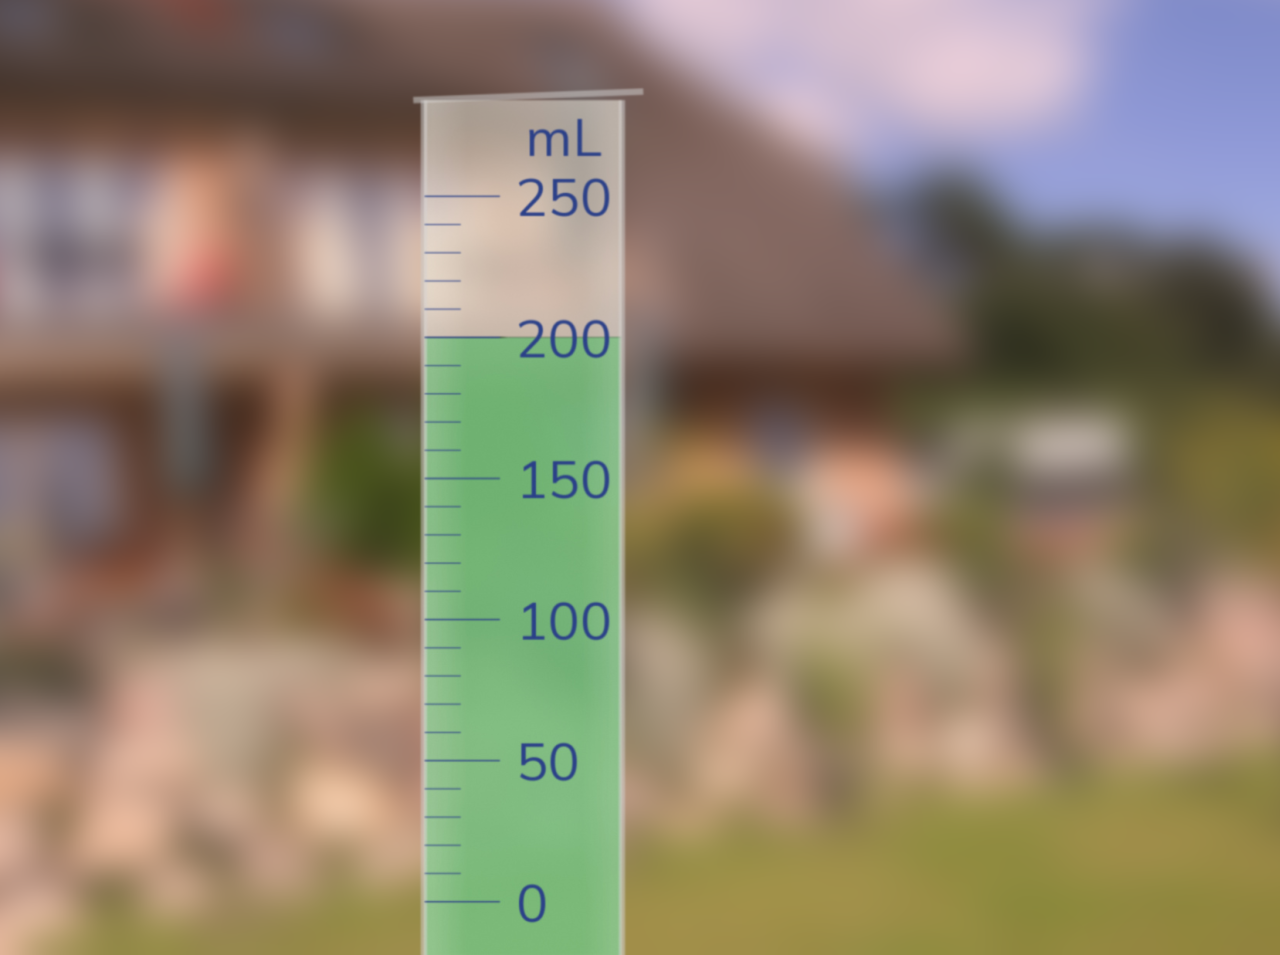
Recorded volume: 200 mL
